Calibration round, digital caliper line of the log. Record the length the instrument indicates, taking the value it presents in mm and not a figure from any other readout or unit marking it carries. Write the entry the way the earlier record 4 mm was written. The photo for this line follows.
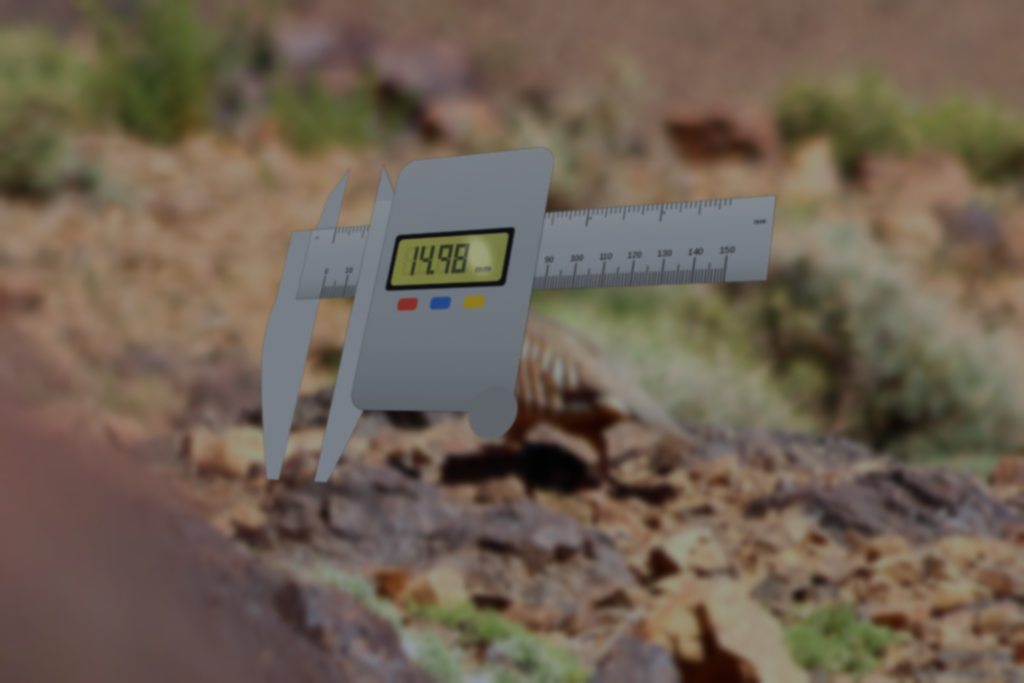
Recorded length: 14.98 mm
